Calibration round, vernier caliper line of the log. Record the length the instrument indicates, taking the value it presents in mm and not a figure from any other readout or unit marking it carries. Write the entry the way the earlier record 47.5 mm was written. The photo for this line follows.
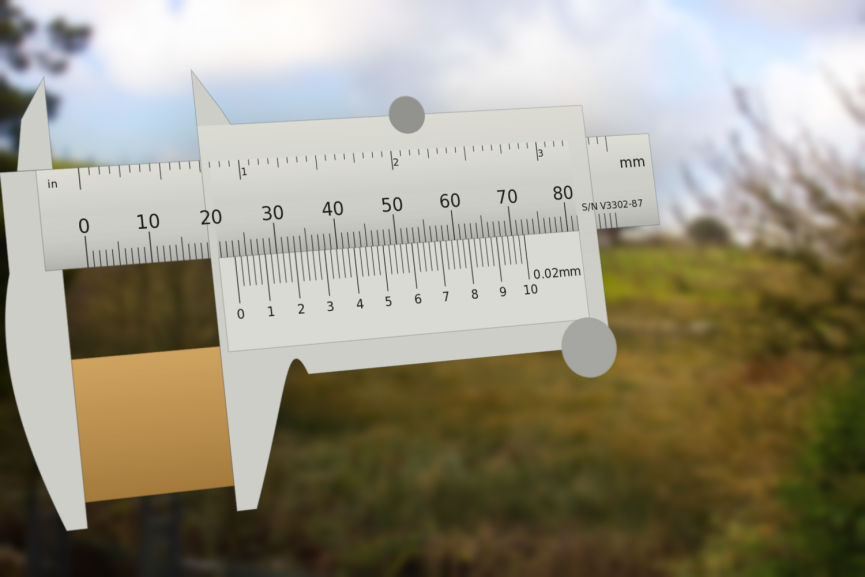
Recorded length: 23.2 mm
